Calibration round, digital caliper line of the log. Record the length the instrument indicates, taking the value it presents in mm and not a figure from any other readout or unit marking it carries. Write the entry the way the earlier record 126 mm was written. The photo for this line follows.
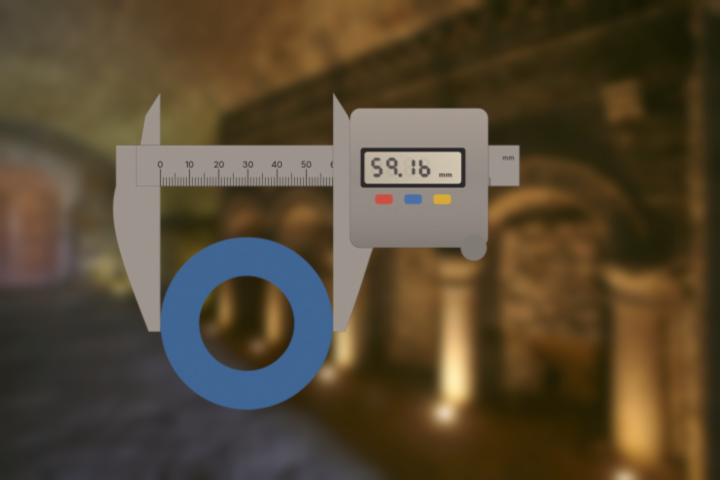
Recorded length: 59.16 mm
